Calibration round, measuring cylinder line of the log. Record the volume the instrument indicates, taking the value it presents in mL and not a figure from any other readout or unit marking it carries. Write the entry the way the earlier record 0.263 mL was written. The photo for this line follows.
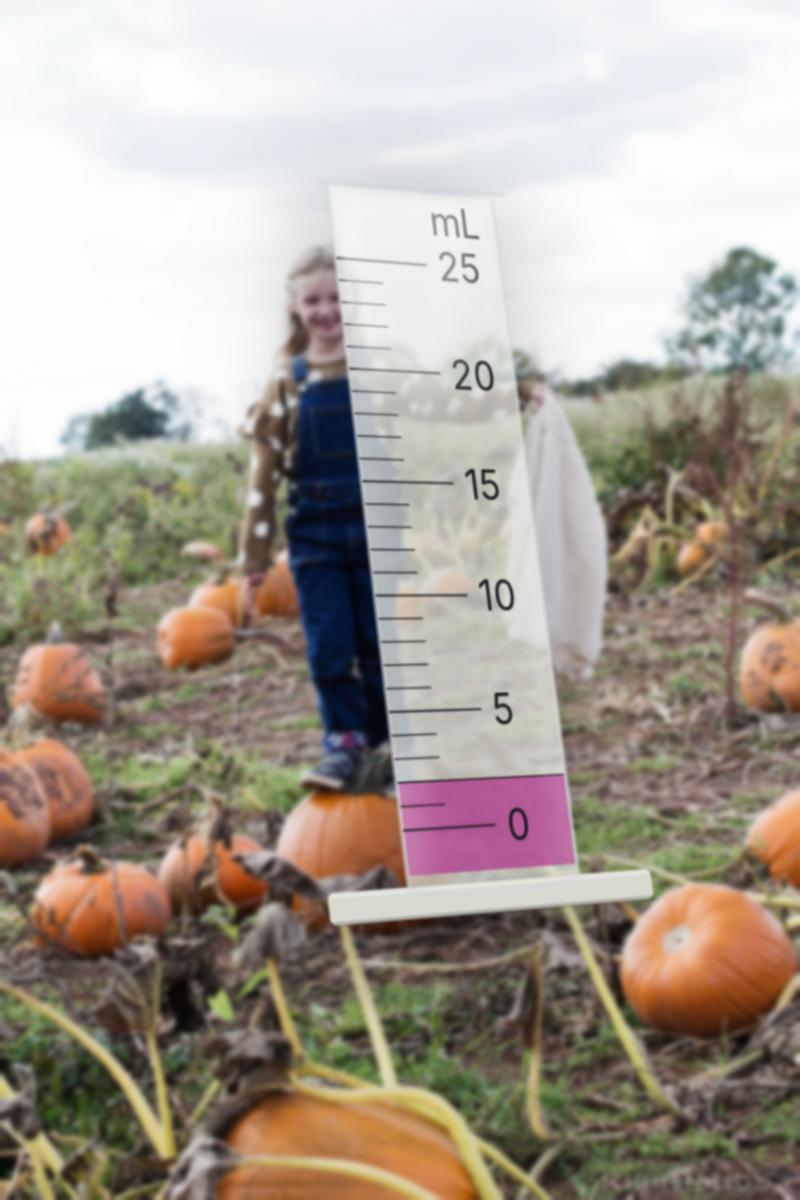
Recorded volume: 2 mL
